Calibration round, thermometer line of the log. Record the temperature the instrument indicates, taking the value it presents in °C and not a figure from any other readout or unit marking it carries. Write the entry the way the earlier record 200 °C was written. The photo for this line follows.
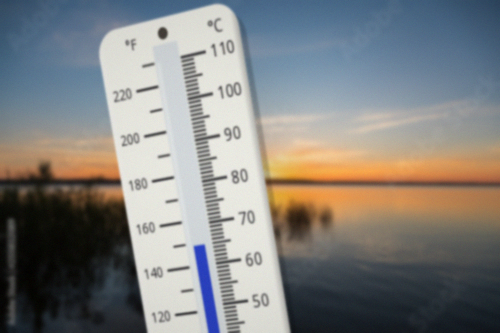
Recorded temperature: 65 °C
